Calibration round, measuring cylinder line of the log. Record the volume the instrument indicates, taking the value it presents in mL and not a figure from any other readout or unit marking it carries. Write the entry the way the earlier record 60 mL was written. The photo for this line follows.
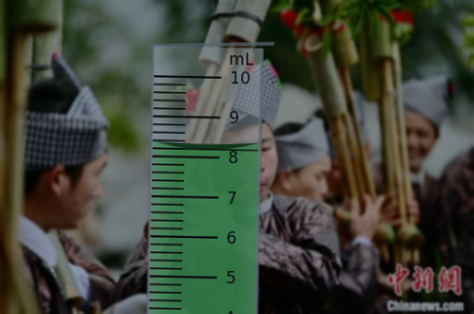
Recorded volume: 8.2 mL
